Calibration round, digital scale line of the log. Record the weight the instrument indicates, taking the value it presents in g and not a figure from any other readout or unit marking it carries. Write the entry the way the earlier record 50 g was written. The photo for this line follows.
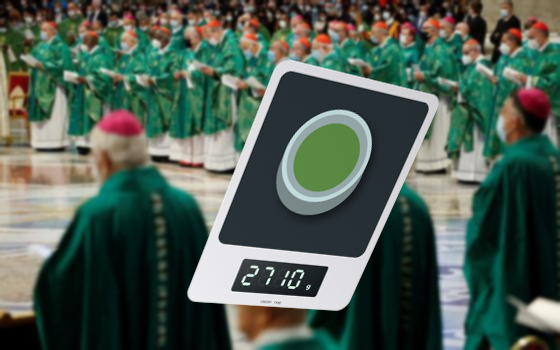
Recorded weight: 2710 g
